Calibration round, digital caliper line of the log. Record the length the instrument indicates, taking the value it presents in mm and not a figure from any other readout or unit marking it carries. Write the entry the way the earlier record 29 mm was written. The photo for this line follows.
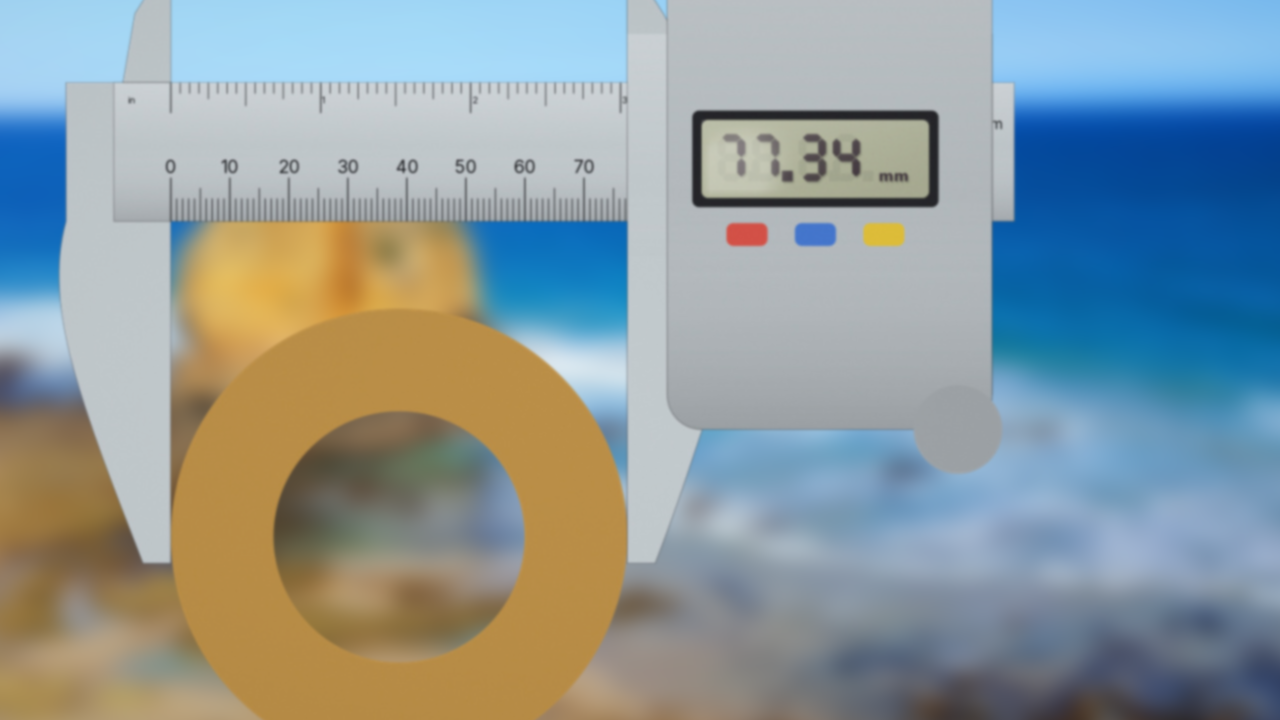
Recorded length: 77.34 mm
